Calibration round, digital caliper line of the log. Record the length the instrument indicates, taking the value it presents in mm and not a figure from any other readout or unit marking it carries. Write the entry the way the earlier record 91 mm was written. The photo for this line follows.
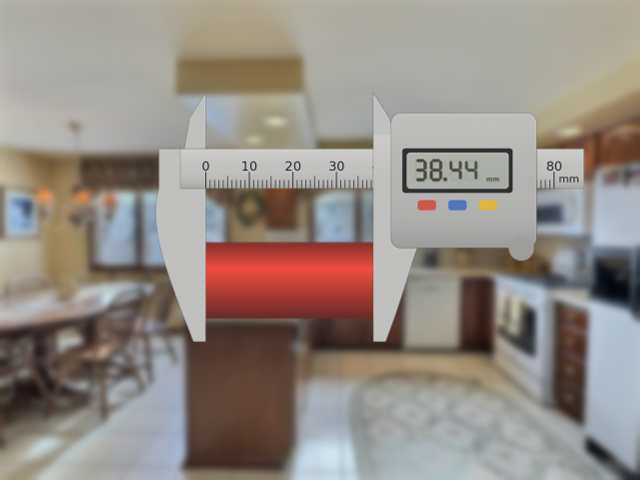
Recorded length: 38.44 mm
